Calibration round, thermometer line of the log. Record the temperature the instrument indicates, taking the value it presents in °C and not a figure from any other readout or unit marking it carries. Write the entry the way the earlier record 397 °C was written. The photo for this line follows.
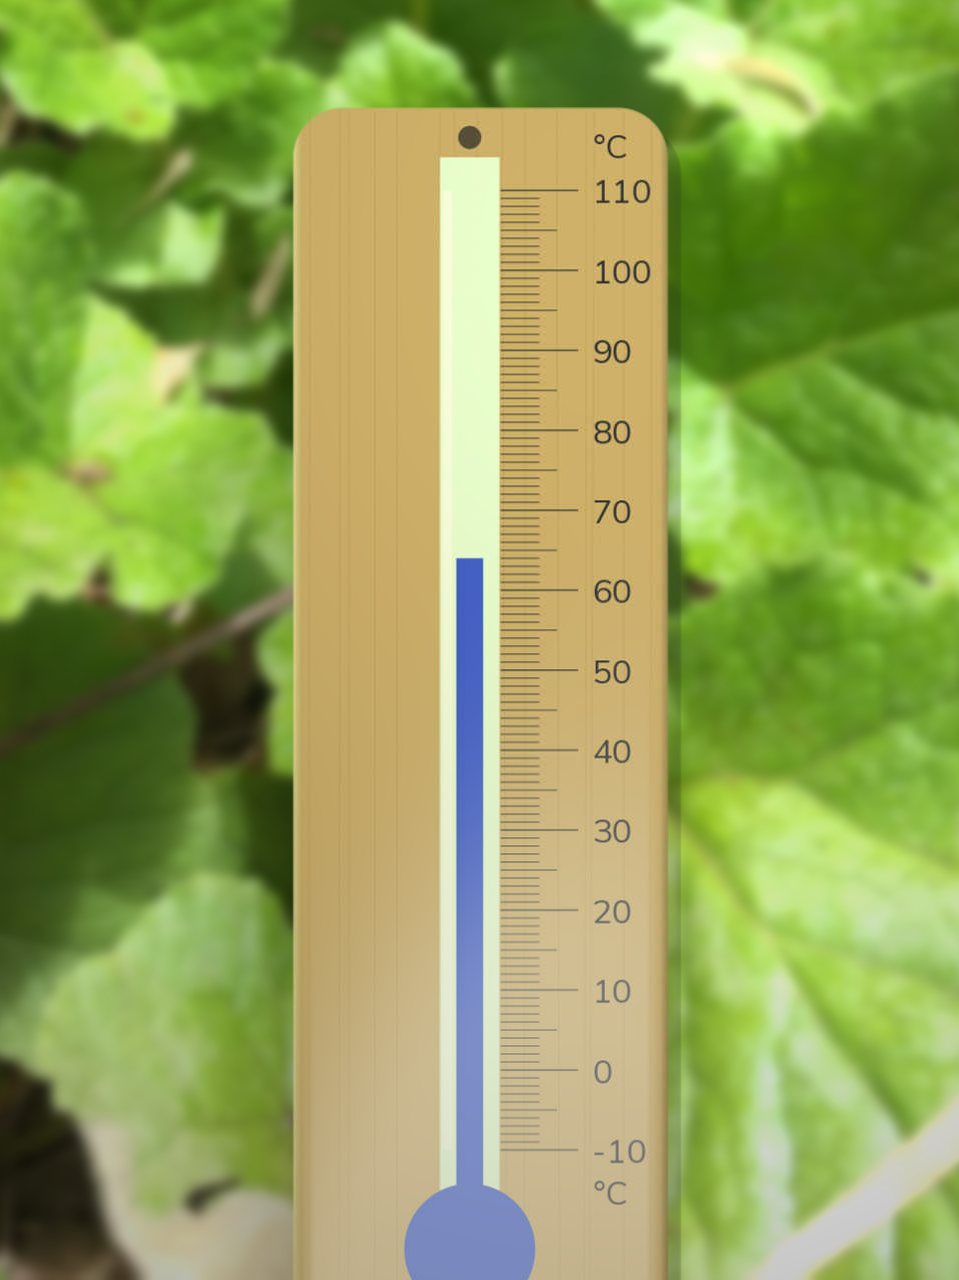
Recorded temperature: 64 °C
